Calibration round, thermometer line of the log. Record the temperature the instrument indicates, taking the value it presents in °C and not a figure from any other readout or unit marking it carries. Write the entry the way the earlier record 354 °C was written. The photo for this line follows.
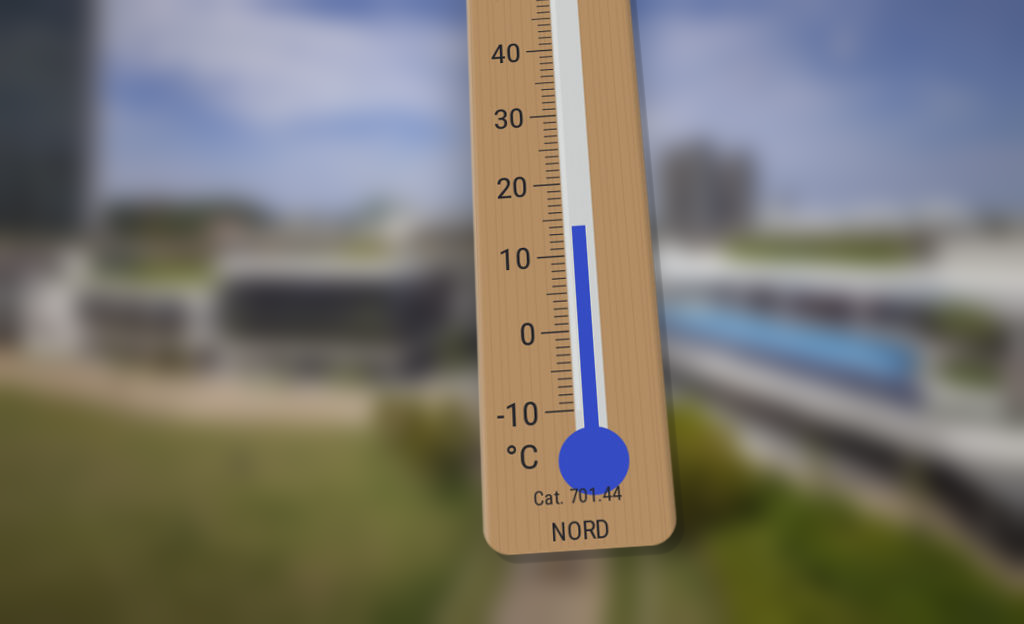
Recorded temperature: 14 °C
